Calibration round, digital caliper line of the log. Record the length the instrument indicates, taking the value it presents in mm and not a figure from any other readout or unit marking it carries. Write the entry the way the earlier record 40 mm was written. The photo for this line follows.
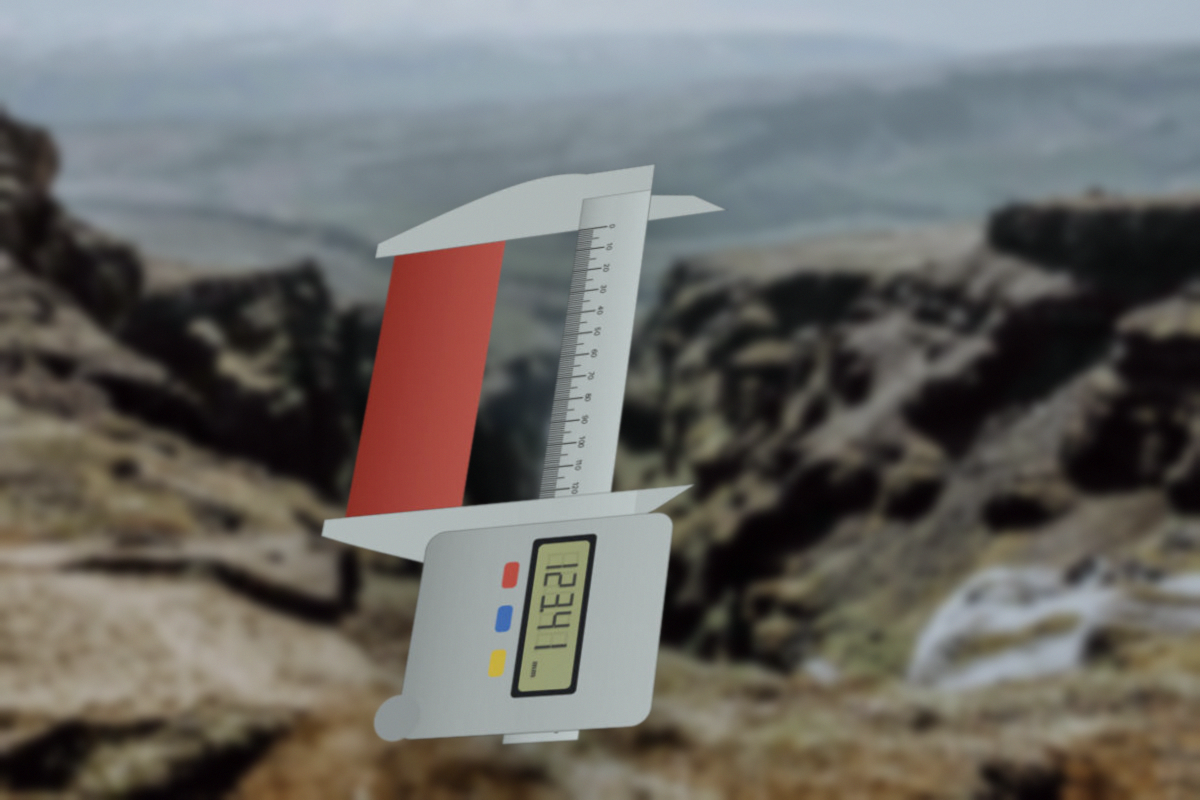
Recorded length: 123.41 mm
